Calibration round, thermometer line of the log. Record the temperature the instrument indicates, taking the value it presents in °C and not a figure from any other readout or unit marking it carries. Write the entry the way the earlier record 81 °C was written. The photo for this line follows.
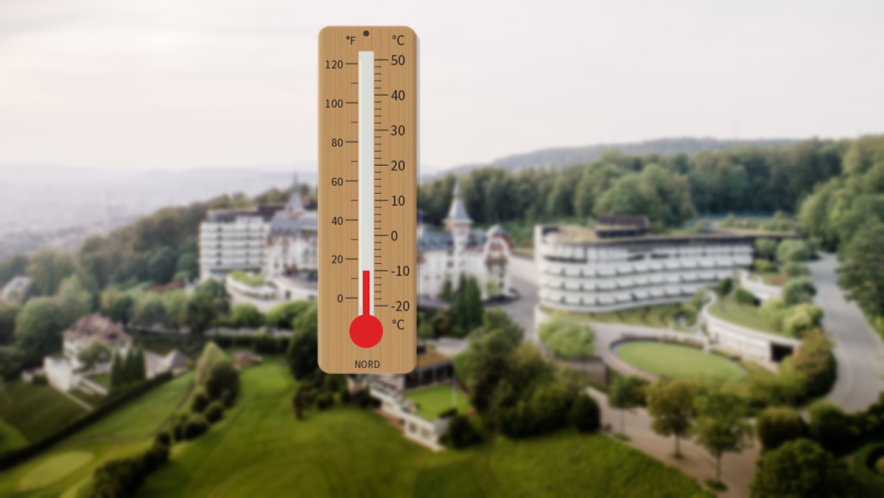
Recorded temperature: -10 °C
